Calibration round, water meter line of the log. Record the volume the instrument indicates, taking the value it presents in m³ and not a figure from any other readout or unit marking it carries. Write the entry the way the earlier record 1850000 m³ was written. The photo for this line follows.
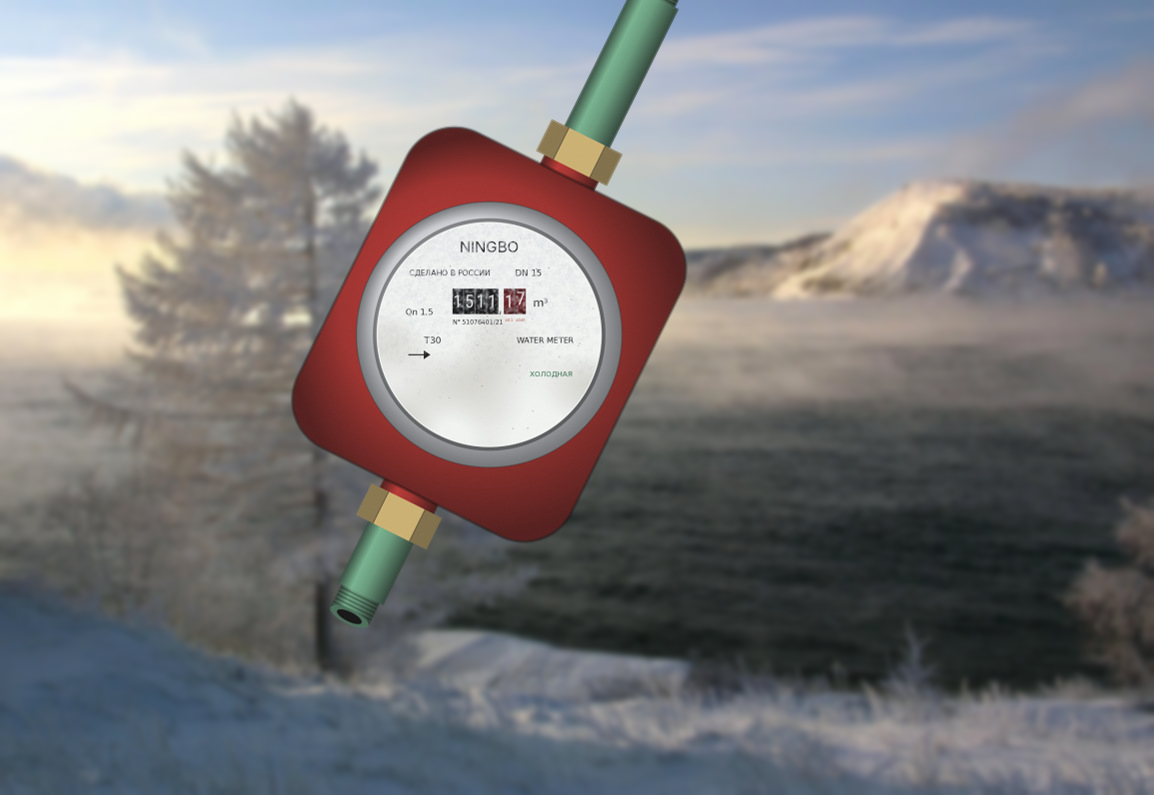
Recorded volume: 1511.17 m³
